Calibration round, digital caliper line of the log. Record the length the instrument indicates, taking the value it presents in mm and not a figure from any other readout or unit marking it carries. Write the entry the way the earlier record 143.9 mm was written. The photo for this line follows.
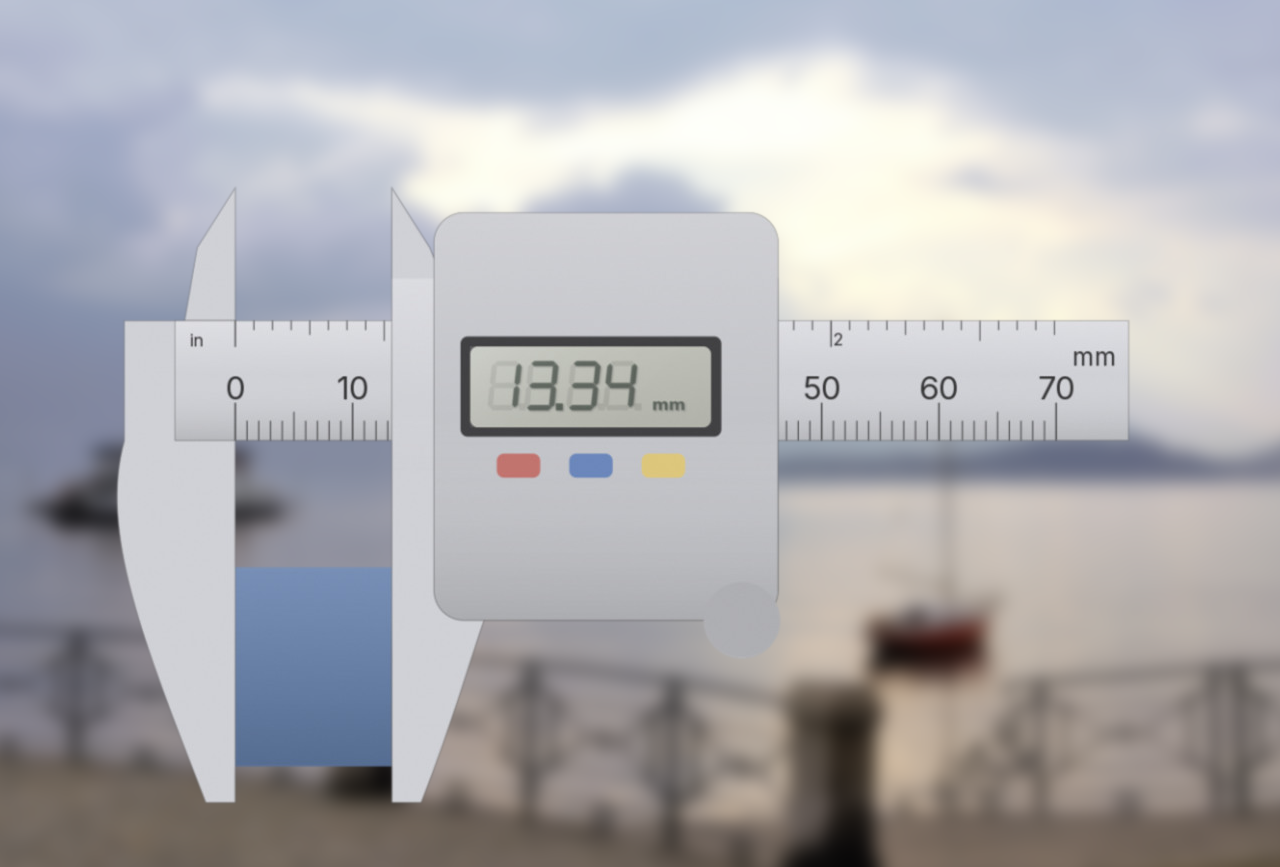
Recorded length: 13.34 mm
